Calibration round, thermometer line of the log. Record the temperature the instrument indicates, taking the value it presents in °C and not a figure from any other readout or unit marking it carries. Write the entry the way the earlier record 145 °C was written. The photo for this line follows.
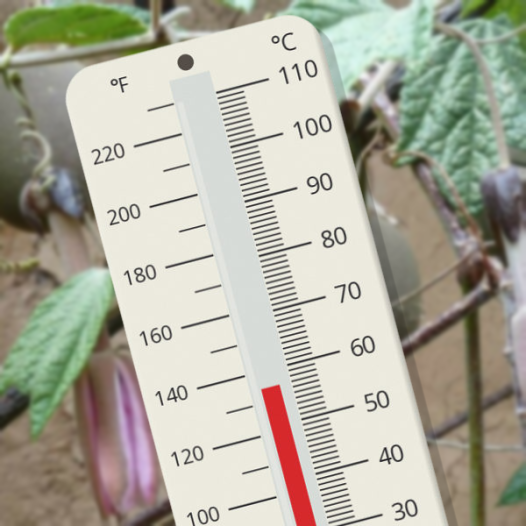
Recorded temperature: 57 °C
